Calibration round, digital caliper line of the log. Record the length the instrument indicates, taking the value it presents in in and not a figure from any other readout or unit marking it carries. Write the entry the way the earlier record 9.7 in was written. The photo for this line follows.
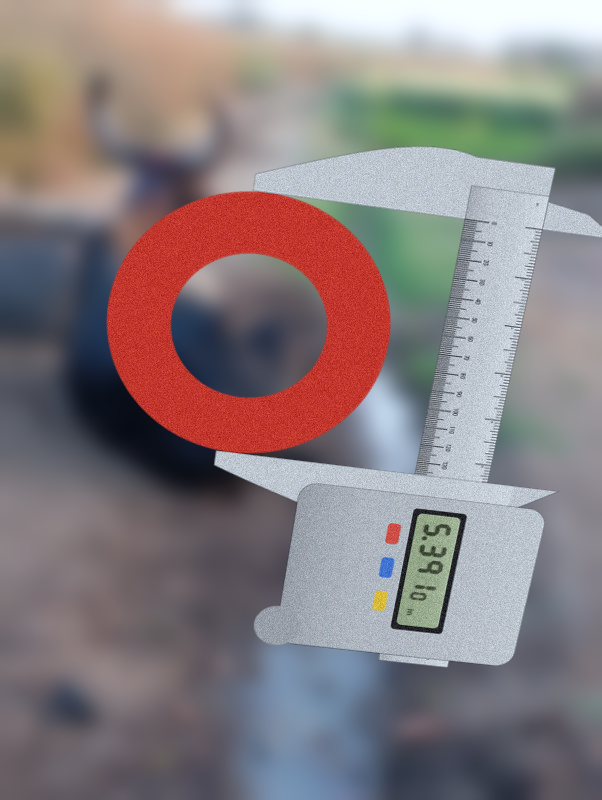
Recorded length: 5.3910 in
